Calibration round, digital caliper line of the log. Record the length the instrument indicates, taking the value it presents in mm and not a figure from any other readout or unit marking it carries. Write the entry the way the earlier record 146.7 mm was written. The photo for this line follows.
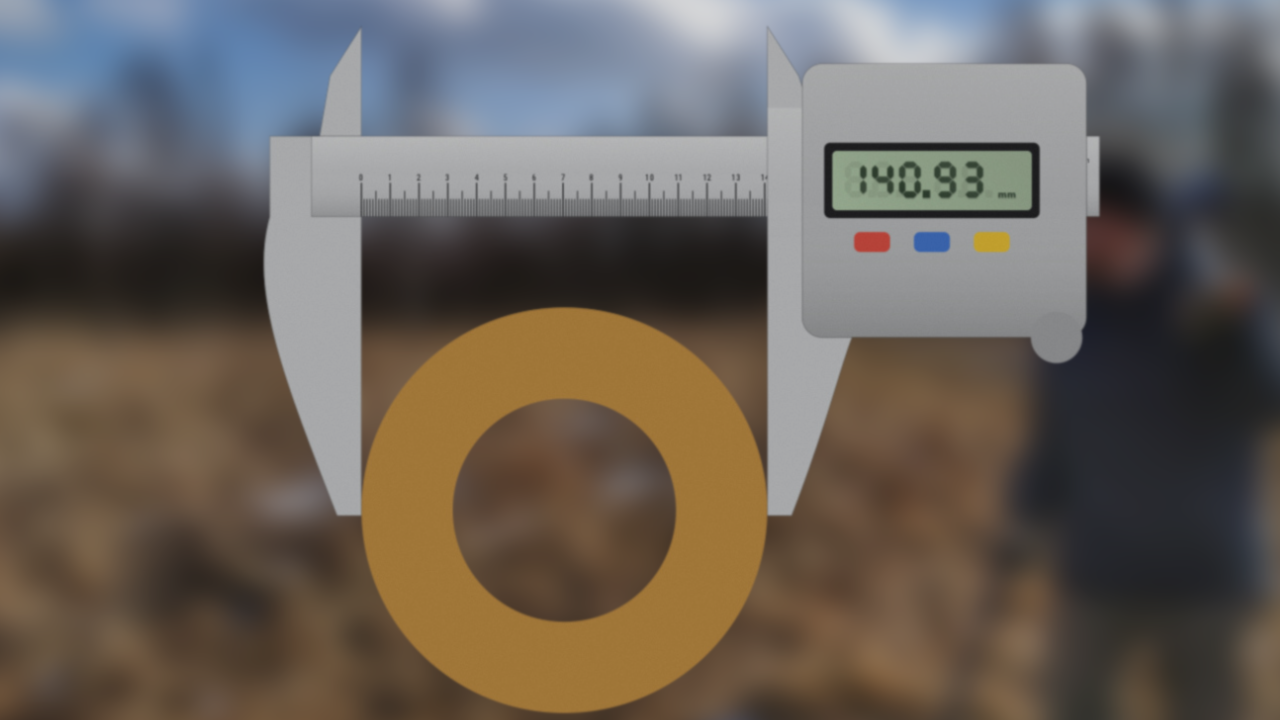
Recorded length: 140.93 mm
